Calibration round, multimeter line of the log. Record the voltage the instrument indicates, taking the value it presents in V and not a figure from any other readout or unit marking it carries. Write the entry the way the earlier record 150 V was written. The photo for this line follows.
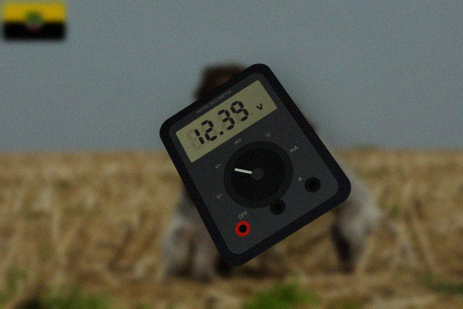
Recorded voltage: 12.39 V
